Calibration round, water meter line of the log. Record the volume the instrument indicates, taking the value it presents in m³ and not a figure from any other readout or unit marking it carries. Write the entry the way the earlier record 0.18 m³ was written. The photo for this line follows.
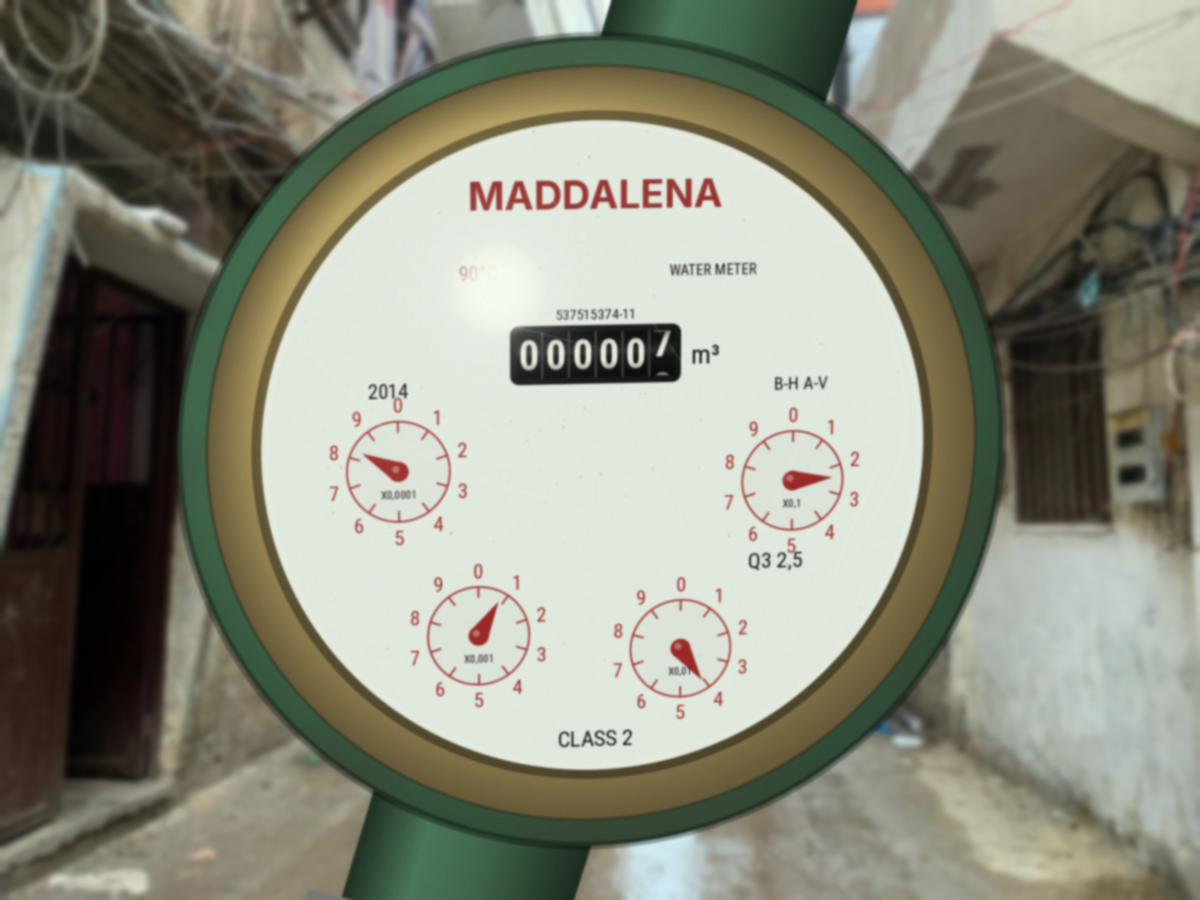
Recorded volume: 7.2408 m³
